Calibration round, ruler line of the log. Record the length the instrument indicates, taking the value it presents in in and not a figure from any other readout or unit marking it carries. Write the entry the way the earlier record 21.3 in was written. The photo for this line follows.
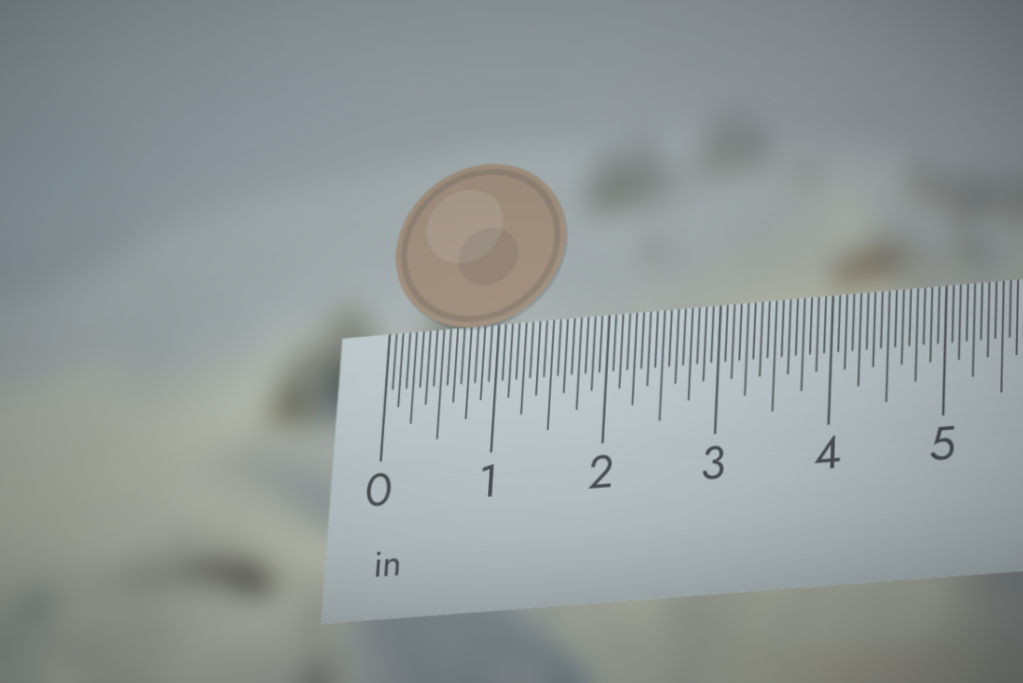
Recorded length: 1.5625 in
